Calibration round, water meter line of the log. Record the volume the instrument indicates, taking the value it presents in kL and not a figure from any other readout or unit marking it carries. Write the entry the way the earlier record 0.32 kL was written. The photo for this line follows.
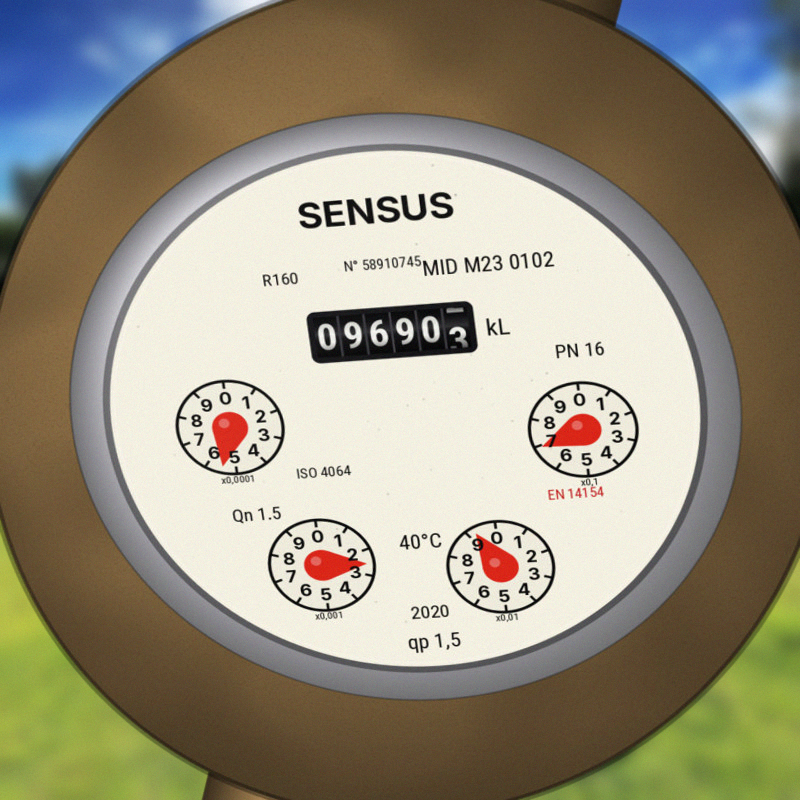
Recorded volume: 96902.6925 kL
